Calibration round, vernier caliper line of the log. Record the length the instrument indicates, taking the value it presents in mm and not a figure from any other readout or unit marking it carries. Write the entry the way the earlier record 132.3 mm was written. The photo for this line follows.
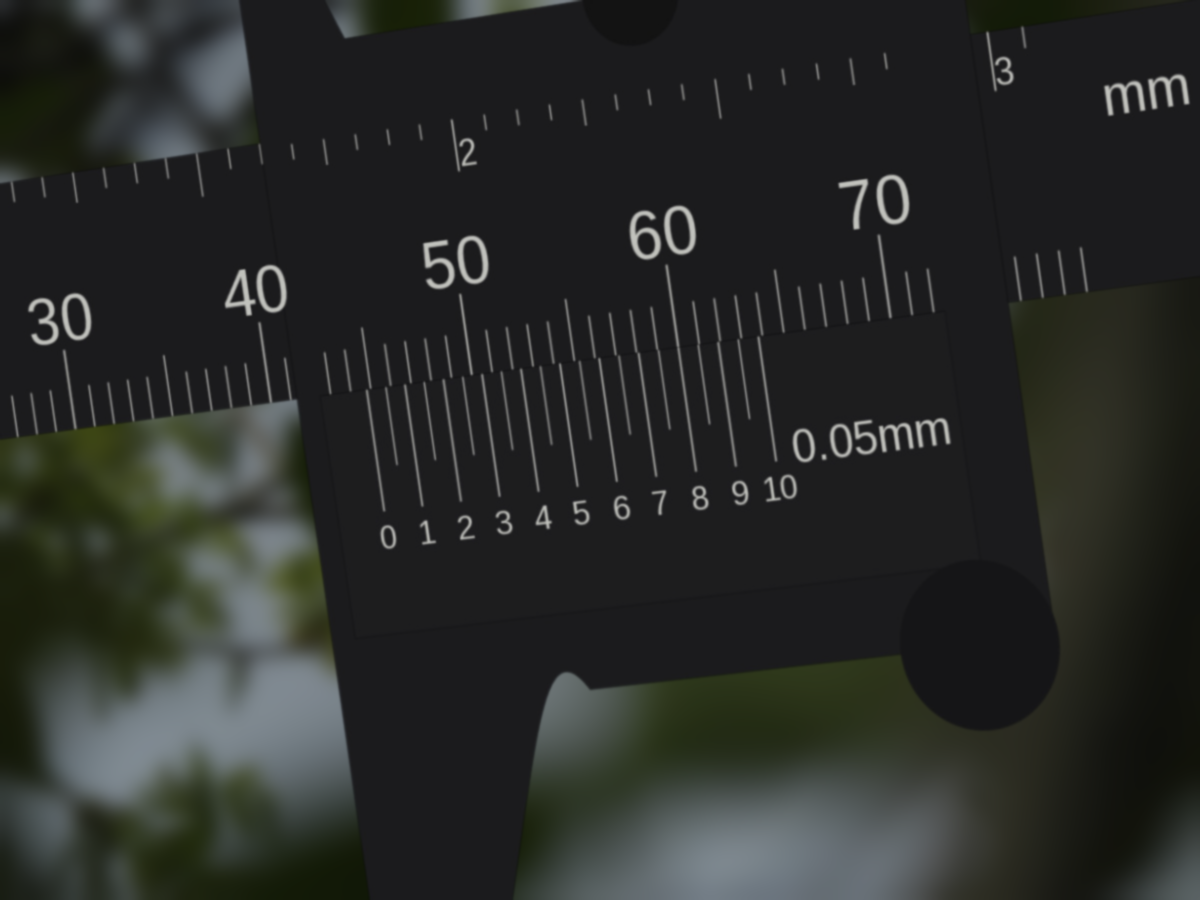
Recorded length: 44.8 mm
